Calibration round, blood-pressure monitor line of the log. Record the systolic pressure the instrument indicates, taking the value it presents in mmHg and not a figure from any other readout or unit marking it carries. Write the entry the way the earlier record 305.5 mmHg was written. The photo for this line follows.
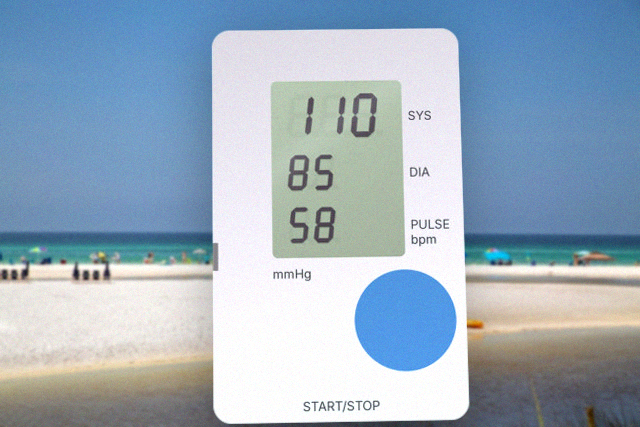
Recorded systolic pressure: 110 mmHg
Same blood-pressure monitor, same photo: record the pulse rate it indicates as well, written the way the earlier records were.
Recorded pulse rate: 58 bpm
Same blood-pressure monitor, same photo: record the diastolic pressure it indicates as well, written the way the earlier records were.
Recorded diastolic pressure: 85 mmHg
